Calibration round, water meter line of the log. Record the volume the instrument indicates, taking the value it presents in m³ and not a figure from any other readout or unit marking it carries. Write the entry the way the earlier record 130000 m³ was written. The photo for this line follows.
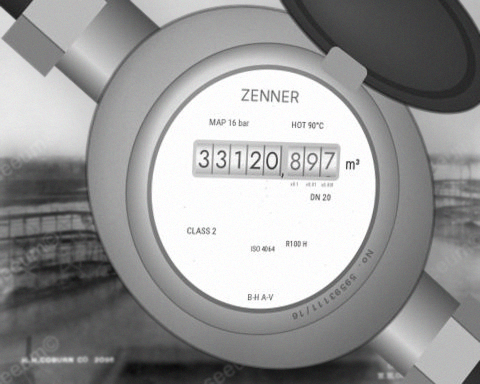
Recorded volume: 33120.897 m³
